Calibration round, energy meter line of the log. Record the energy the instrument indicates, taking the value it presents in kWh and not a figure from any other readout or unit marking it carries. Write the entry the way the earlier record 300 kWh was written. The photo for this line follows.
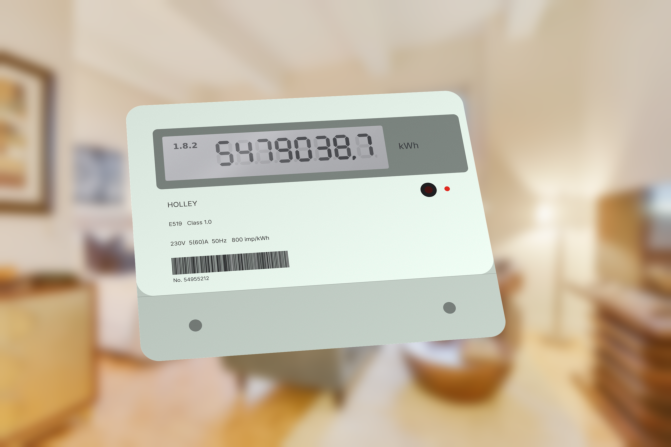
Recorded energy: 5479038.7 kWh
